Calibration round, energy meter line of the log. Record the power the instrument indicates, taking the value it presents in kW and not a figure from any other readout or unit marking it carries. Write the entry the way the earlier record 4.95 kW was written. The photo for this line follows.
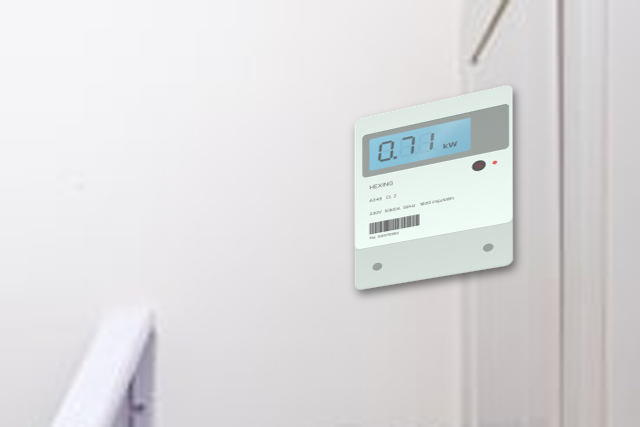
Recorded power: 0.71 kW
